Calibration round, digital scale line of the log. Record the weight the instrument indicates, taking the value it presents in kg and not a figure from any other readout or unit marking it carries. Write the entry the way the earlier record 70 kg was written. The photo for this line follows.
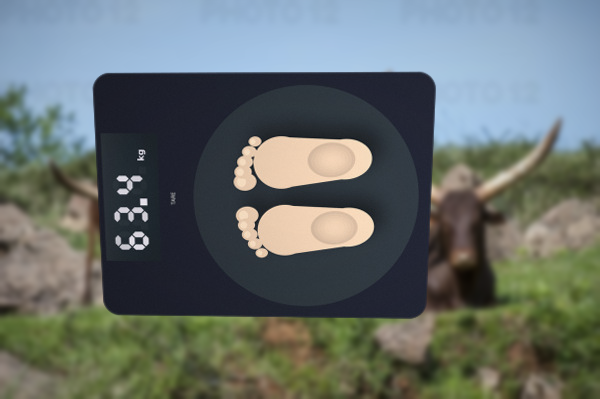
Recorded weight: 63.4 kg
